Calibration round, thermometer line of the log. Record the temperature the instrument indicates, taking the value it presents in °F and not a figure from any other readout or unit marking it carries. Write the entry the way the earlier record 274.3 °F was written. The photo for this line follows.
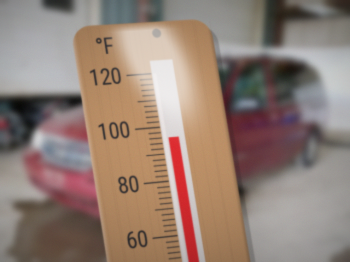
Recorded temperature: 96 °F
